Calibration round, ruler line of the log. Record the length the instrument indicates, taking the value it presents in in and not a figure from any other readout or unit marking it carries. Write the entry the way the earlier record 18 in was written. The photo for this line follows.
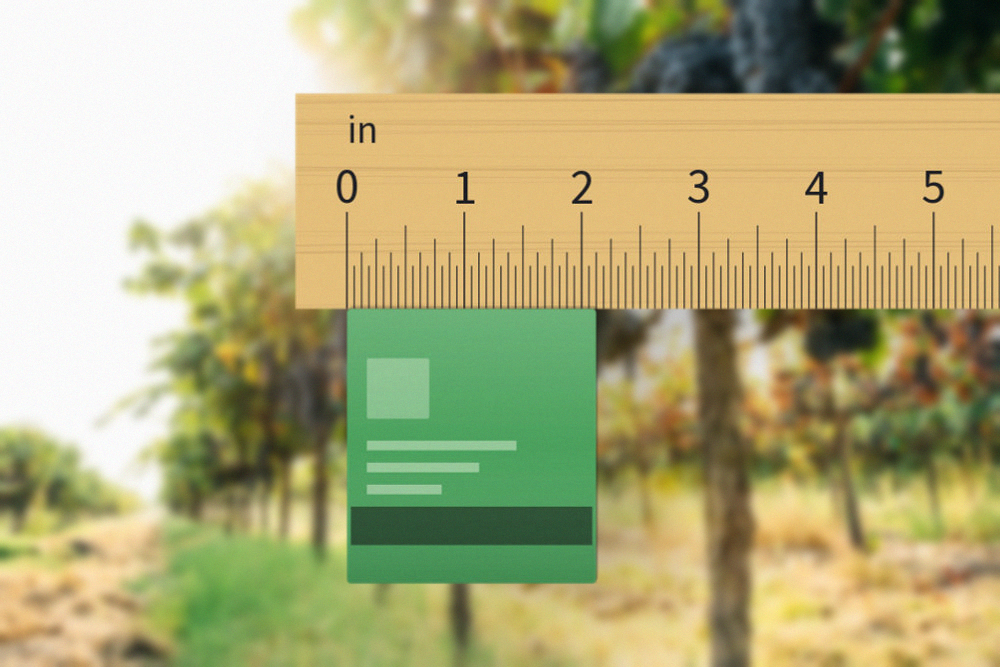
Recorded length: 2.125 in
